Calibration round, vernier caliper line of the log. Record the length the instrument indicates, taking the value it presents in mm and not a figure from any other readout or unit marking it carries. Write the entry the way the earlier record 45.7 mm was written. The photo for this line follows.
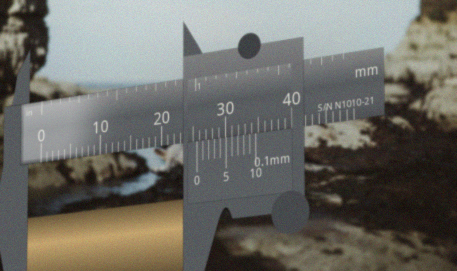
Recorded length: 25.6 mm
